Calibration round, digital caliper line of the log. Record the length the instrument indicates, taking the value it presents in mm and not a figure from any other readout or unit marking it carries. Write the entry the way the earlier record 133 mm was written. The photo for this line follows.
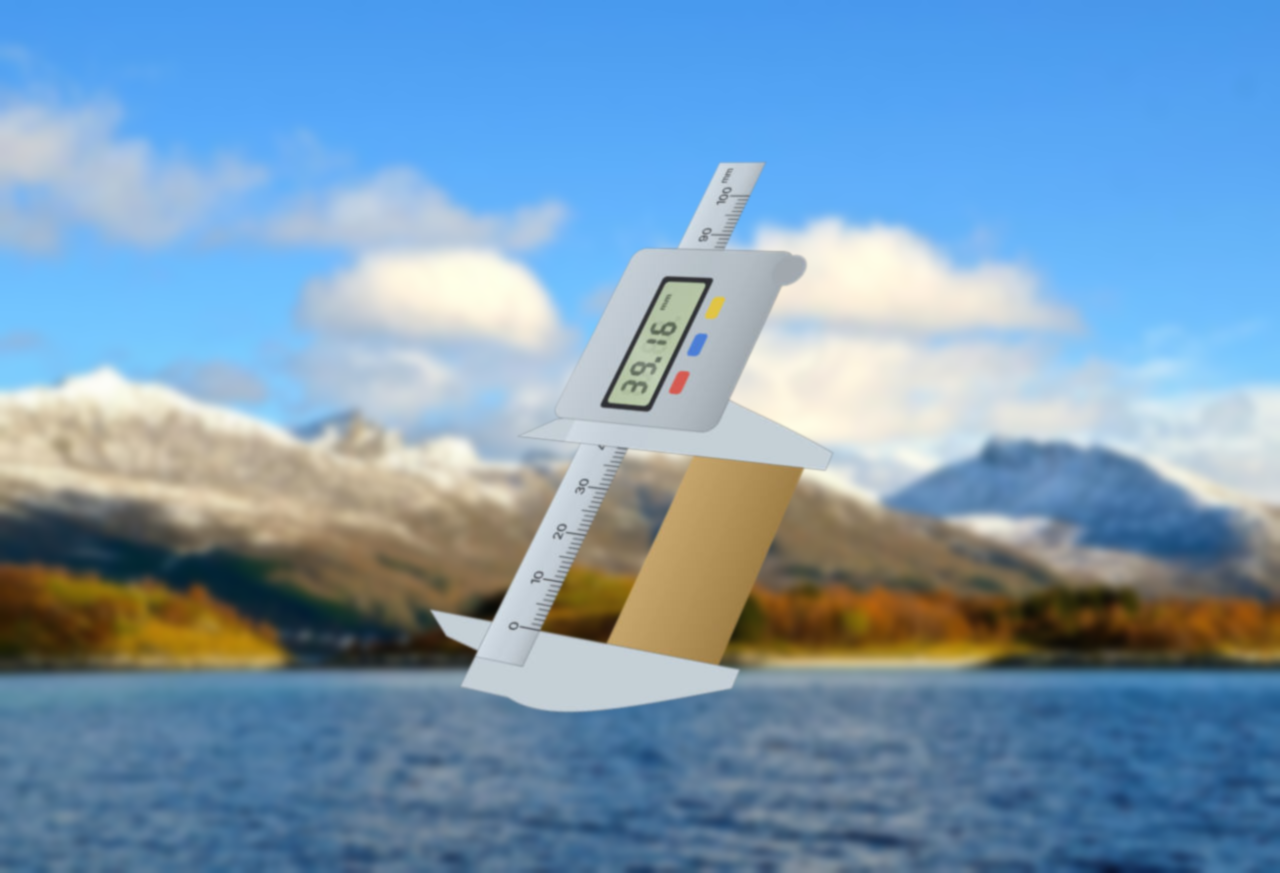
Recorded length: 39.16 mm
